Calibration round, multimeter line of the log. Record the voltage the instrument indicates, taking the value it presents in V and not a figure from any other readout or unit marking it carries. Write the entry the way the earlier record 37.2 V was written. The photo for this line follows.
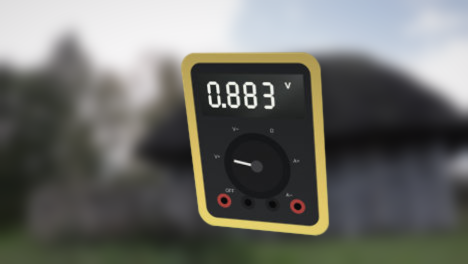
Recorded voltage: 0.883 V
